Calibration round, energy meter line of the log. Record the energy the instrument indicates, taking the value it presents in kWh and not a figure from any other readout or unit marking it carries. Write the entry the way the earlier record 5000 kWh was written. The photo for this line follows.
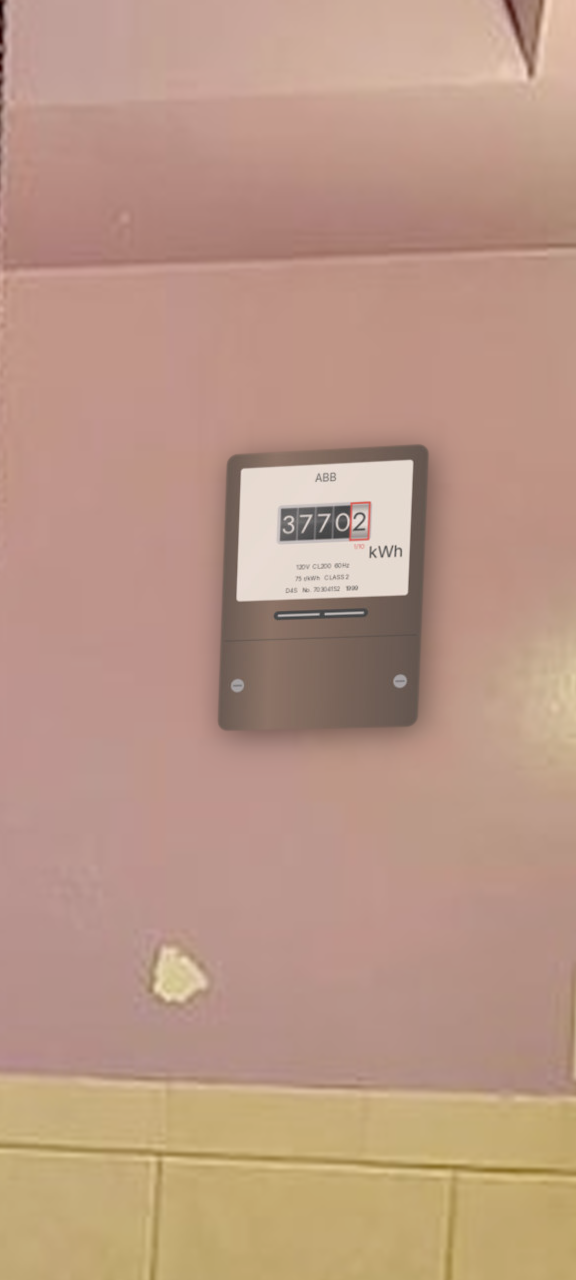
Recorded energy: 3770.2 kWh
